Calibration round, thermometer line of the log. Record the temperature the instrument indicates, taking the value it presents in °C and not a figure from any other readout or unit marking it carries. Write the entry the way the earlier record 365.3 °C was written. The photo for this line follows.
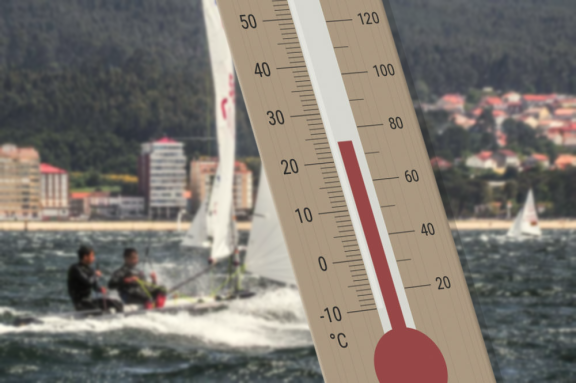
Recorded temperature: 24 °C
